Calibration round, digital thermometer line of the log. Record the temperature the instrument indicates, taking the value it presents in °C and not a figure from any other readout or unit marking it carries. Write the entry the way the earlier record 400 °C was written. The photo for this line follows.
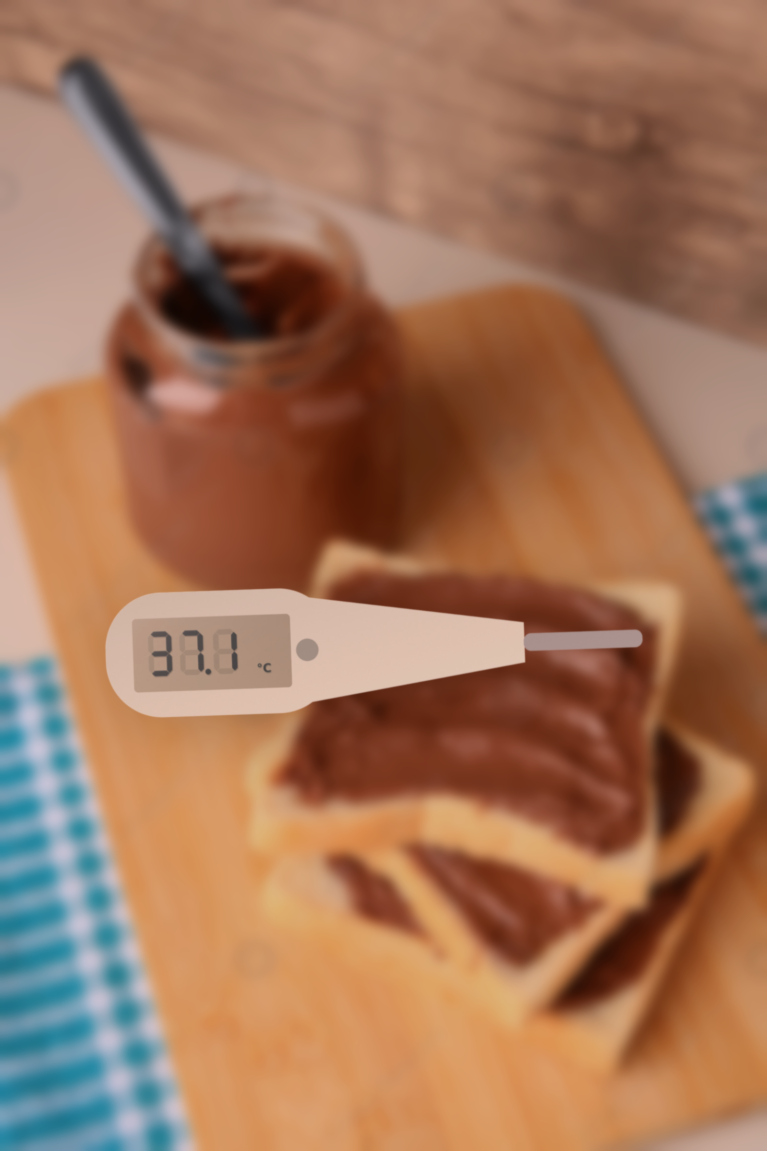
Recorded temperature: 37.1 °C
